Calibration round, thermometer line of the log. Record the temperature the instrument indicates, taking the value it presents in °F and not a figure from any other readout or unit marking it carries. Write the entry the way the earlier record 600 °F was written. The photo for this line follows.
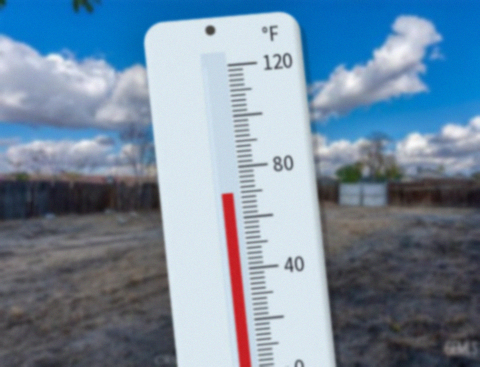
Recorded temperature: 70 °F
